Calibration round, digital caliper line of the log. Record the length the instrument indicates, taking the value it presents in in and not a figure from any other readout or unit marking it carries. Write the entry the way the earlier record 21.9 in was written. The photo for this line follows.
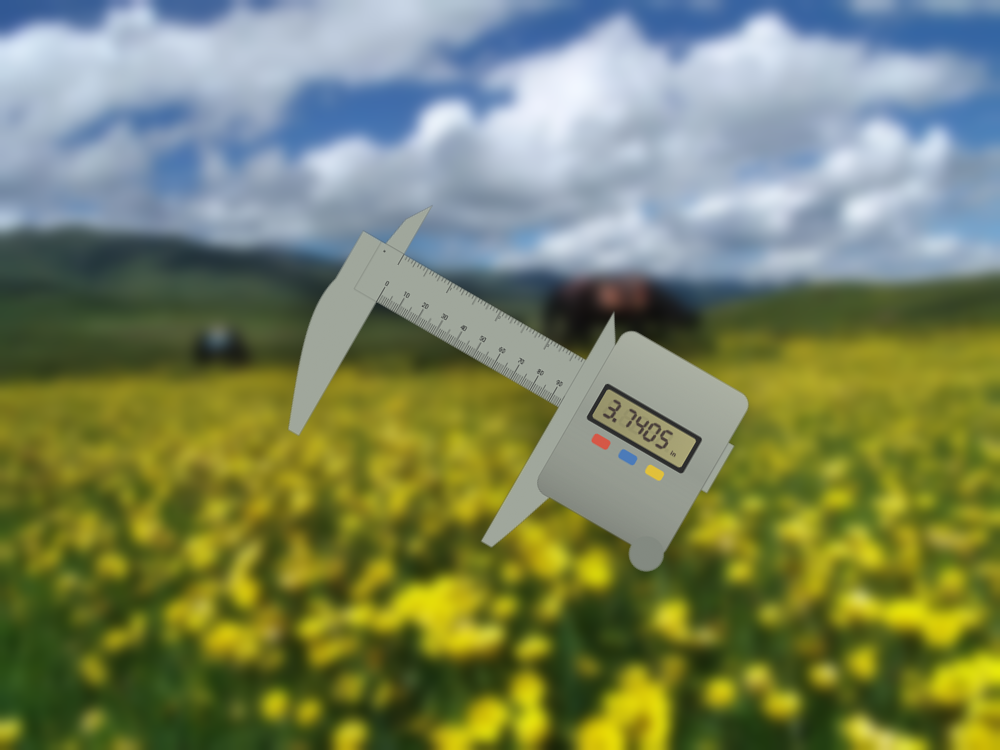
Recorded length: 3.7405 in
